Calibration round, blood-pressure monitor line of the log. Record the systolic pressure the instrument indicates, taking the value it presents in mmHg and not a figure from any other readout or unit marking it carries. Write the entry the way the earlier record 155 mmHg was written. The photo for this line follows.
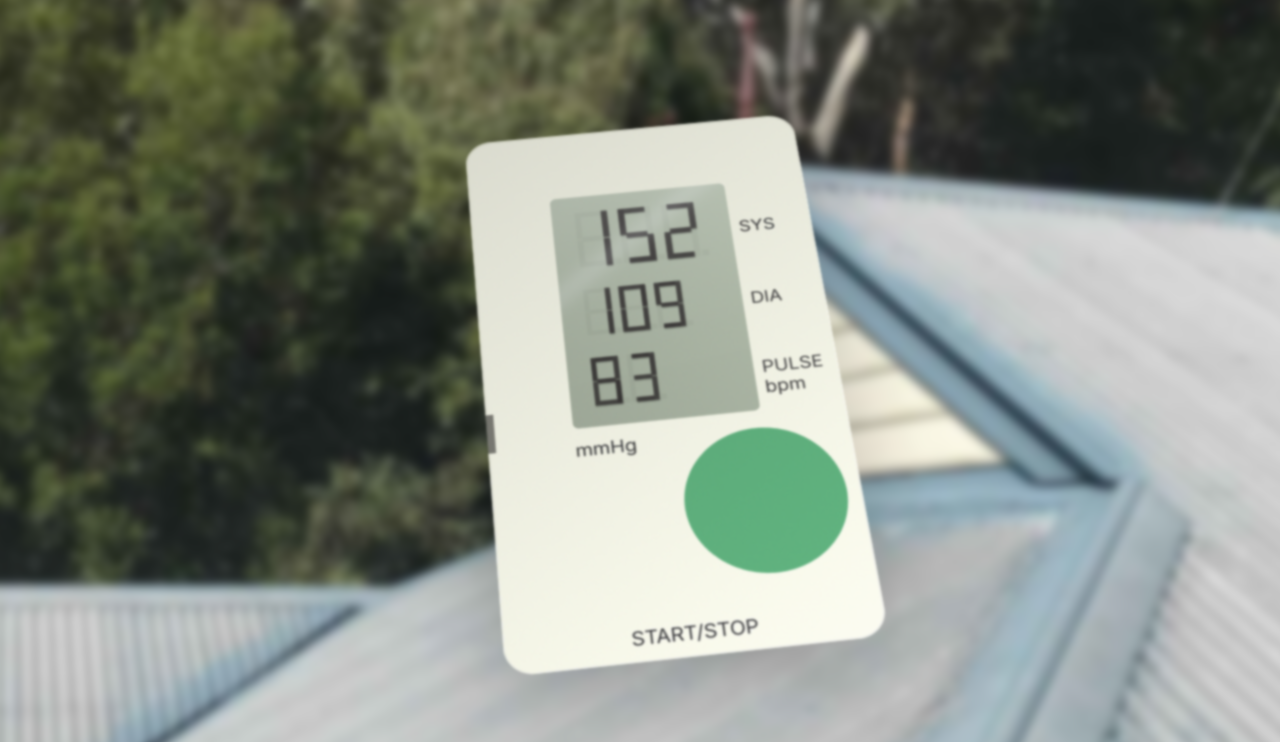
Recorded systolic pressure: 152 mmHg
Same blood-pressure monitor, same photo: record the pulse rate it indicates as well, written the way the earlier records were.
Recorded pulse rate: 83 bpm
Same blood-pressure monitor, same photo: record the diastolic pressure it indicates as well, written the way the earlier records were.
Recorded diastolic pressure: 109 mmHg
